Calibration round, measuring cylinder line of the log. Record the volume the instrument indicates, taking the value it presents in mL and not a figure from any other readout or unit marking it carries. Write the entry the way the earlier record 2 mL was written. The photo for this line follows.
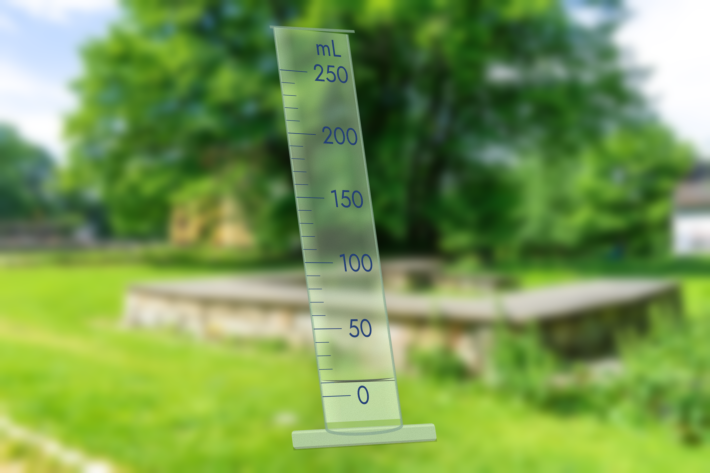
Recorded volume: 10 mL
